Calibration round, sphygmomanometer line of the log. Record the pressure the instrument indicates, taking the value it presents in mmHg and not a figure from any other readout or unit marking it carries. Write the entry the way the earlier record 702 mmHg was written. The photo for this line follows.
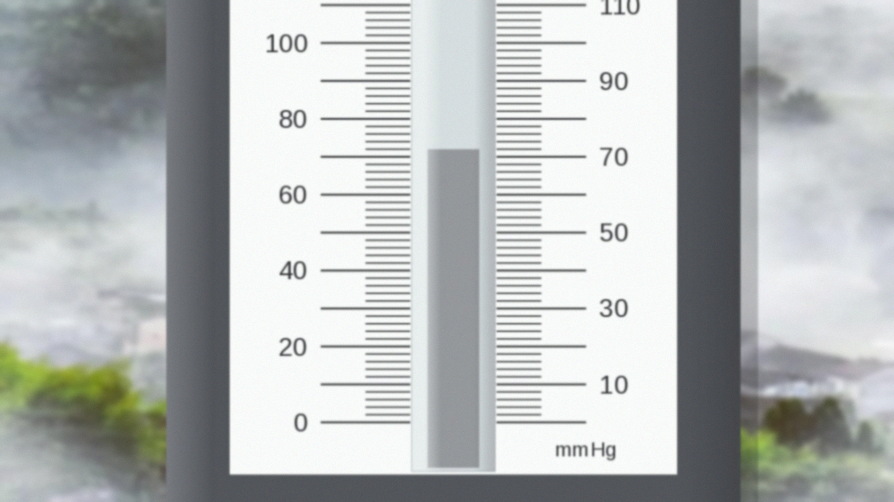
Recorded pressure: 72 mmHg
